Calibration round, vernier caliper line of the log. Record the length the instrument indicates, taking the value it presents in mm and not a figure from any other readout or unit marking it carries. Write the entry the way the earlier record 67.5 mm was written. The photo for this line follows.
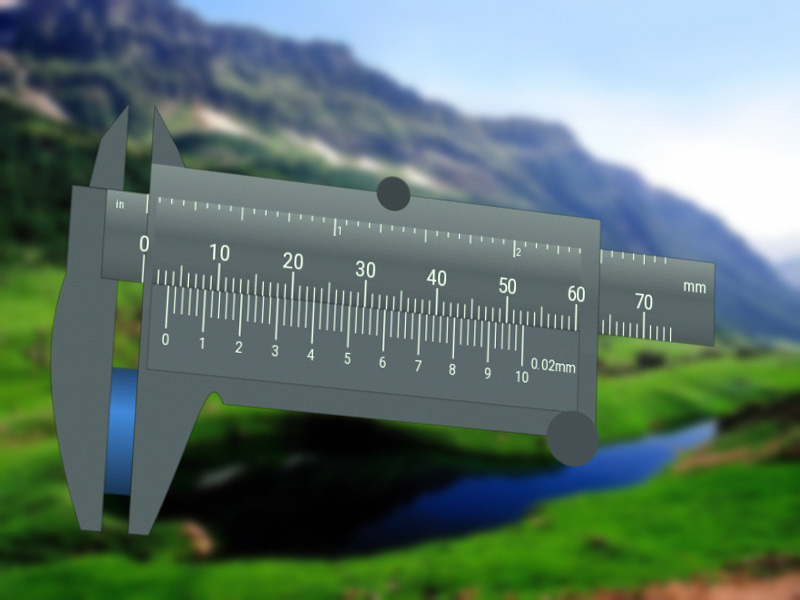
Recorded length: 3.4 mm
